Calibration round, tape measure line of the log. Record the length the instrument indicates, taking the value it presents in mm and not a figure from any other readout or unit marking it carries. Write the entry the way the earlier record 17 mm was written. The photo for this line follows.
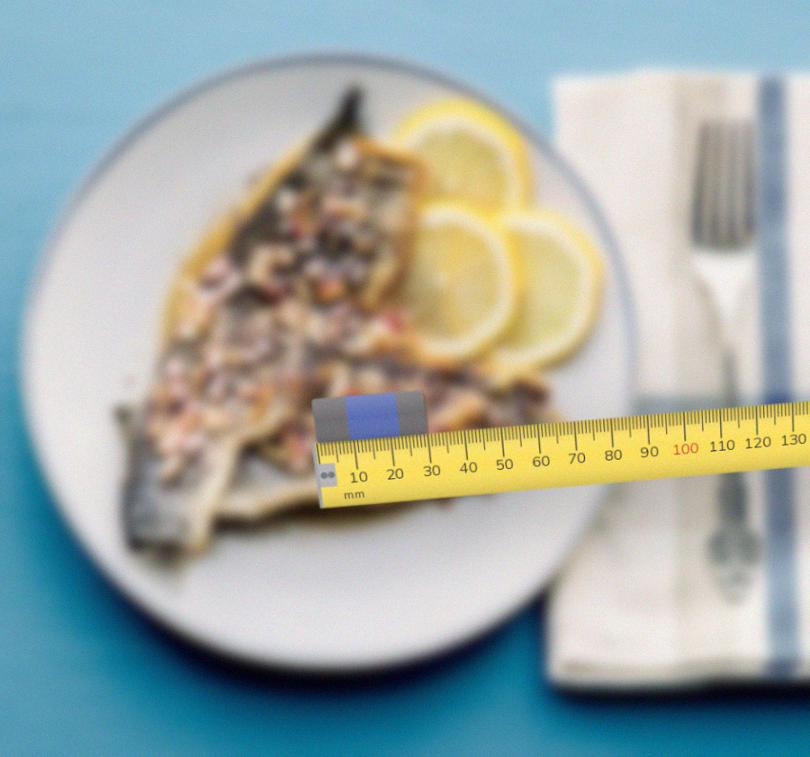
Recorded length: 30 mm
